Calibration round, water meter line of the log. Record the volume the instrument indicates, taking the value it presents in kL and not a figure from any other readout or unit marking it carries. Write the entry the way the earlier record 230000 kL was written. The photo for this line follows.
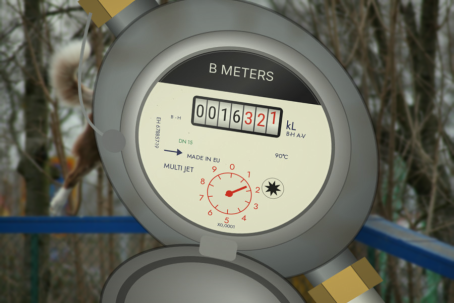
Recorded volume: 16.3211 kL
